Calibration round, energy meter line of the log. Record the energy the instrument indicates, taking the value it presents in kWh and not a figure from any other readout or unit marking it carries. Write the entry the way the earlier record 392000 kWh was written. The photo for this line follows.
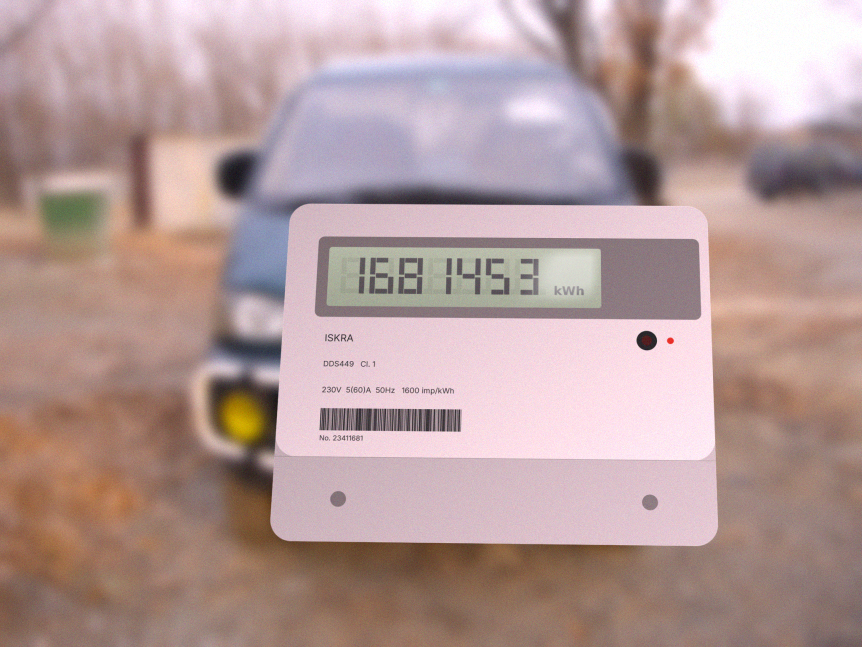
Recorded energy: 1681453 kWh
